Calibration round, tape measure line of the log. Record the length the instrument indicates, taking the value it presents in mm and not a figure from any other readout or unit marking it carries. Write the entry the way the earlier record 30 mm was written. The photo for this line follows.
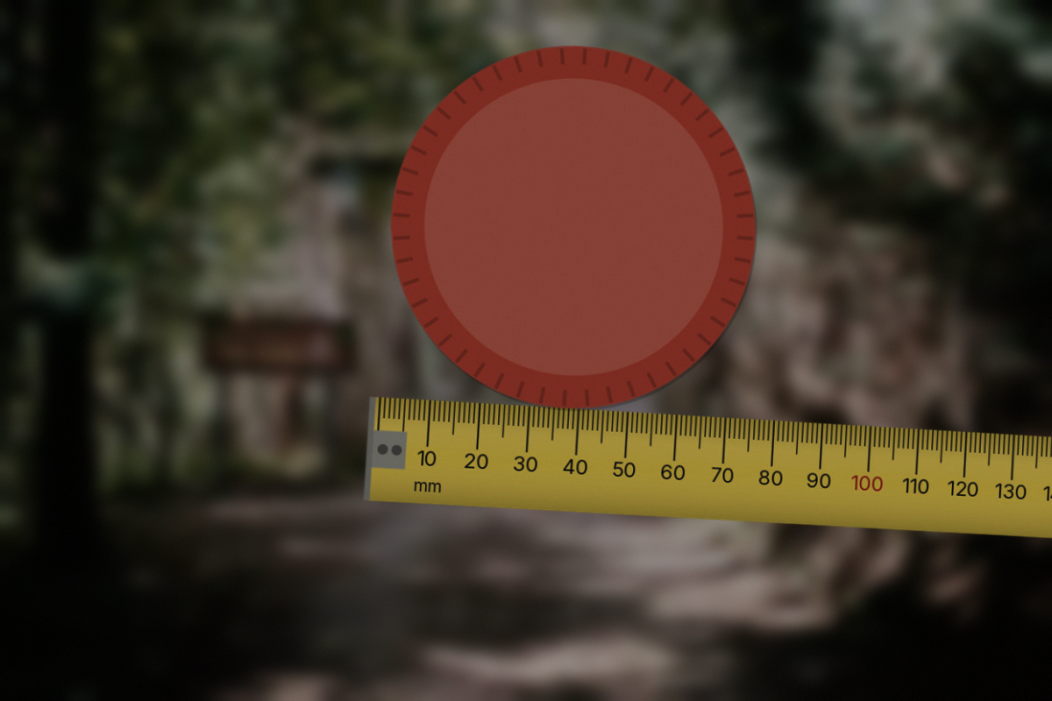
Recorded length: 74 mm
